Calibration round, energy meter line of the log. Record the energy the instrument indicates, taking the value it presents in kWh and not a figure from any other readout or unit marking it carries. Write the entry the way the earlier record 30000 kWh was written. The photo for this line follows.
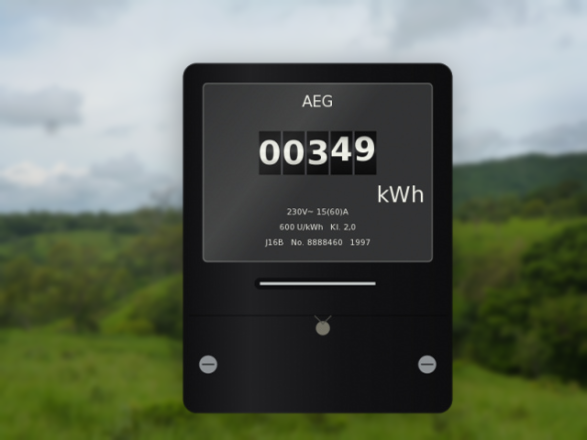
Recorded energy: 349 kWh
